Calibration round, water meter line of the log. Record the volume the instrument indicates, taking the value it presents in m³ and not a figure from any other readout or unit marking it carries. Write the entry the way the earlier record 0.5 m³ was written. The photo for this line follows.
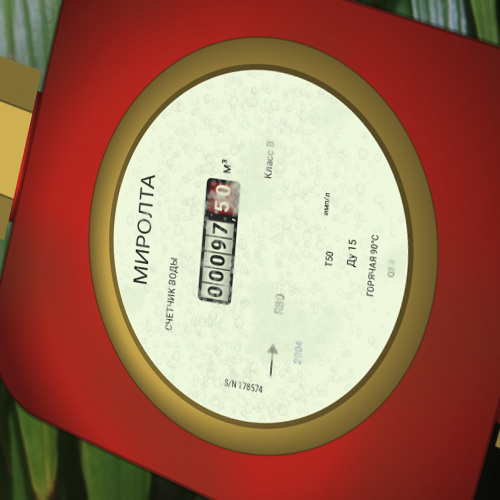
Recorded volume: 97.50 m³
